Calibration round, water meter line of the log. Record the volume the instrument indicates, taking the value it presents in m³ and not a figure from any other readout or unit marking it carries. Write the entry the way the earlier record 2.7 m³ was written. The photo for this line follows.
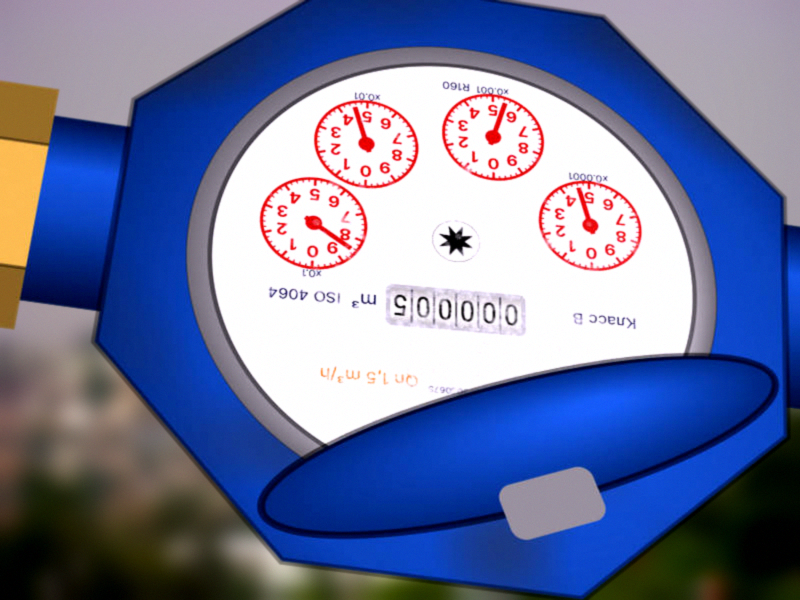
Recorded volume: 5.8454 m³
